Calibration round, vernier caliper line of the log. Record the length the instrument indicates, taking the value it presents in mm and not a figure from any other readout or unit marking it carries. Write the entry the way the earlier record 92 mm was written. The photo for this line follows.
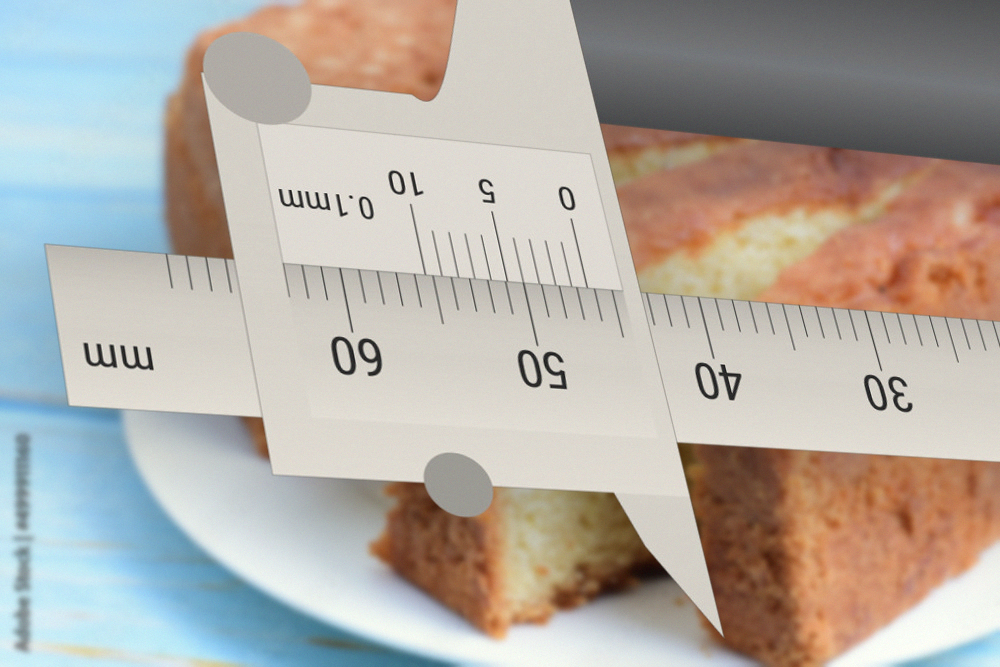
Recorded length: 46.4 mm
